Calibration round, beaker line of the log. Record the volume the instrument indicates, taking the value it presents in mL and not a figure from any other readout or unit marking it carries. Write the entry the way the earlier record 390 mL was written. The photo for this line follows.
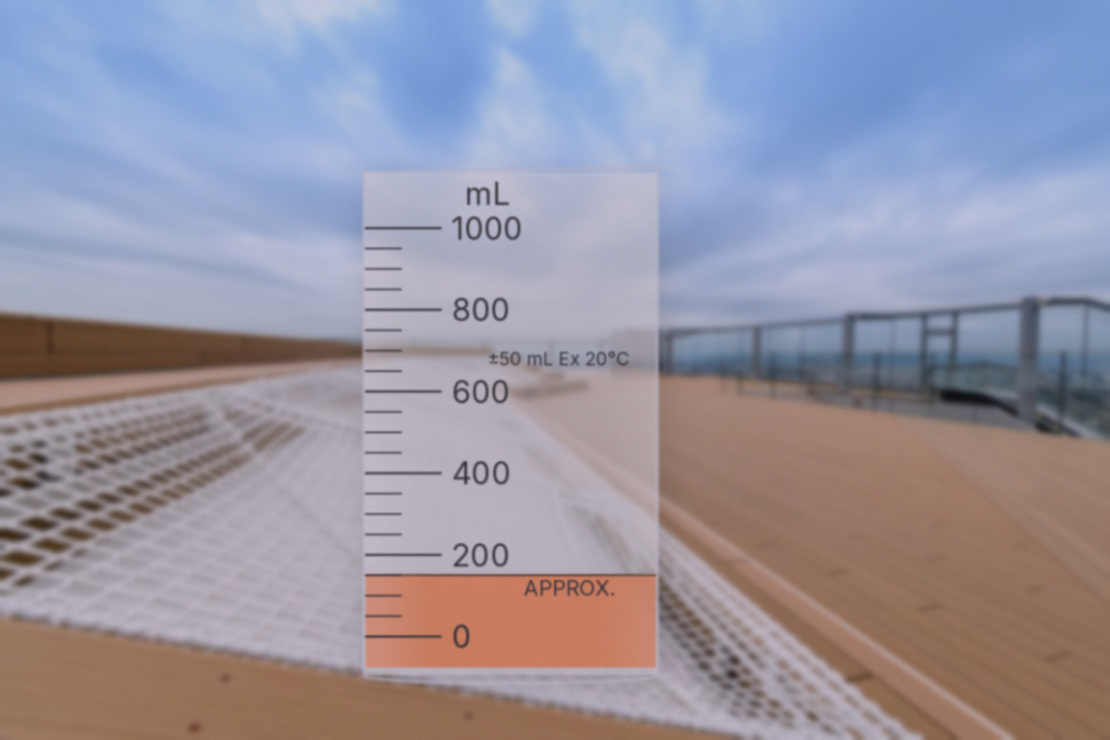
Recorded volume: 150 mL
